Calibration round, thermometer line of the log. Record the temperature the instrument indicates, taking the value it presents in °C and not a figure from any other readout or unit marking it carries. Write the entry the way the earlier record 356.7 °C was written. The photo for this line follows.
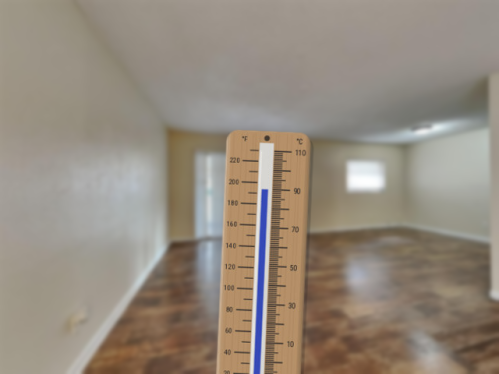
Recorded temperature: 90 °C
